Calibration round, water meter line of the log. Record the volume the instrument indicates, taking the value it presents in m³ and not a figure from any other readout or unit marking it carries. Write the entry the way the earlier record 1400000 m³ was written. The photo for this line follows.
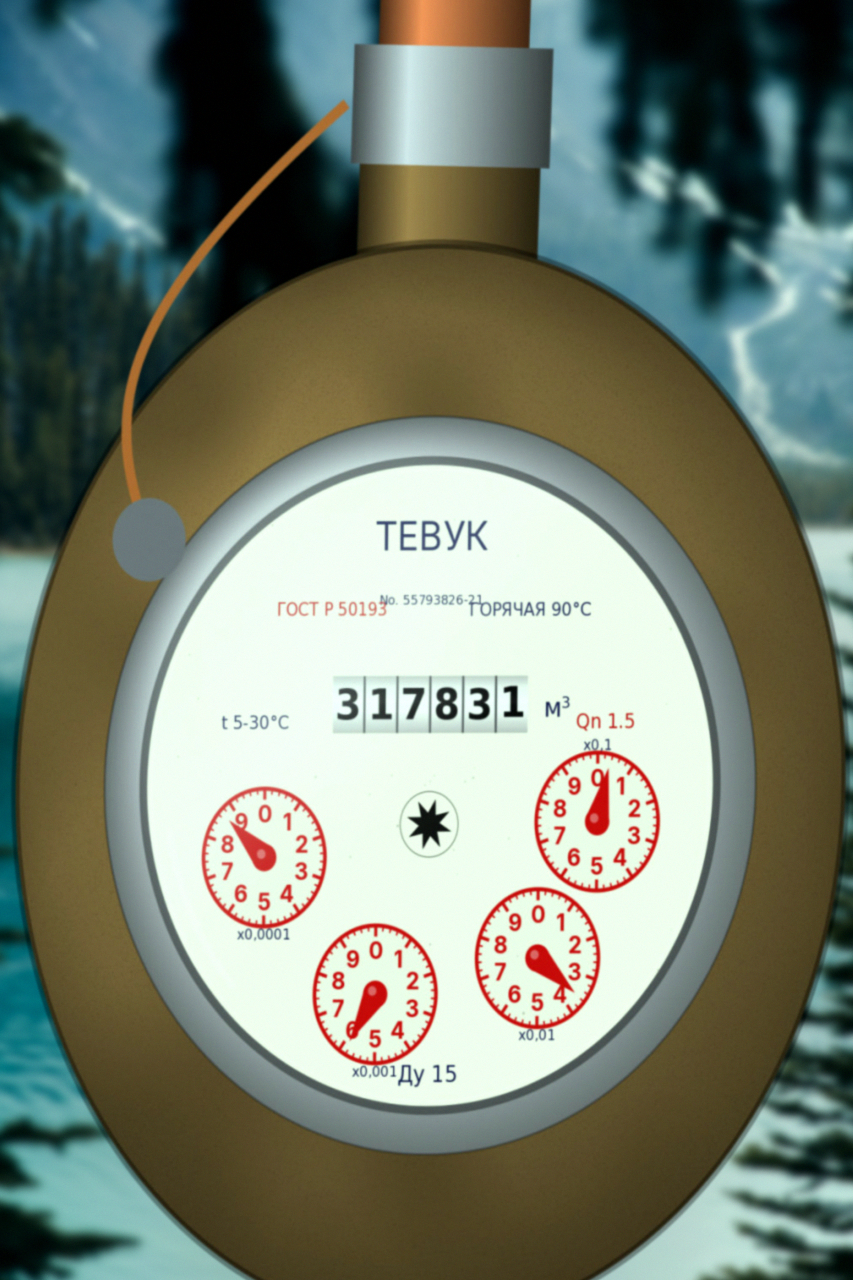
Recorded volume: 317831.0358 m³
